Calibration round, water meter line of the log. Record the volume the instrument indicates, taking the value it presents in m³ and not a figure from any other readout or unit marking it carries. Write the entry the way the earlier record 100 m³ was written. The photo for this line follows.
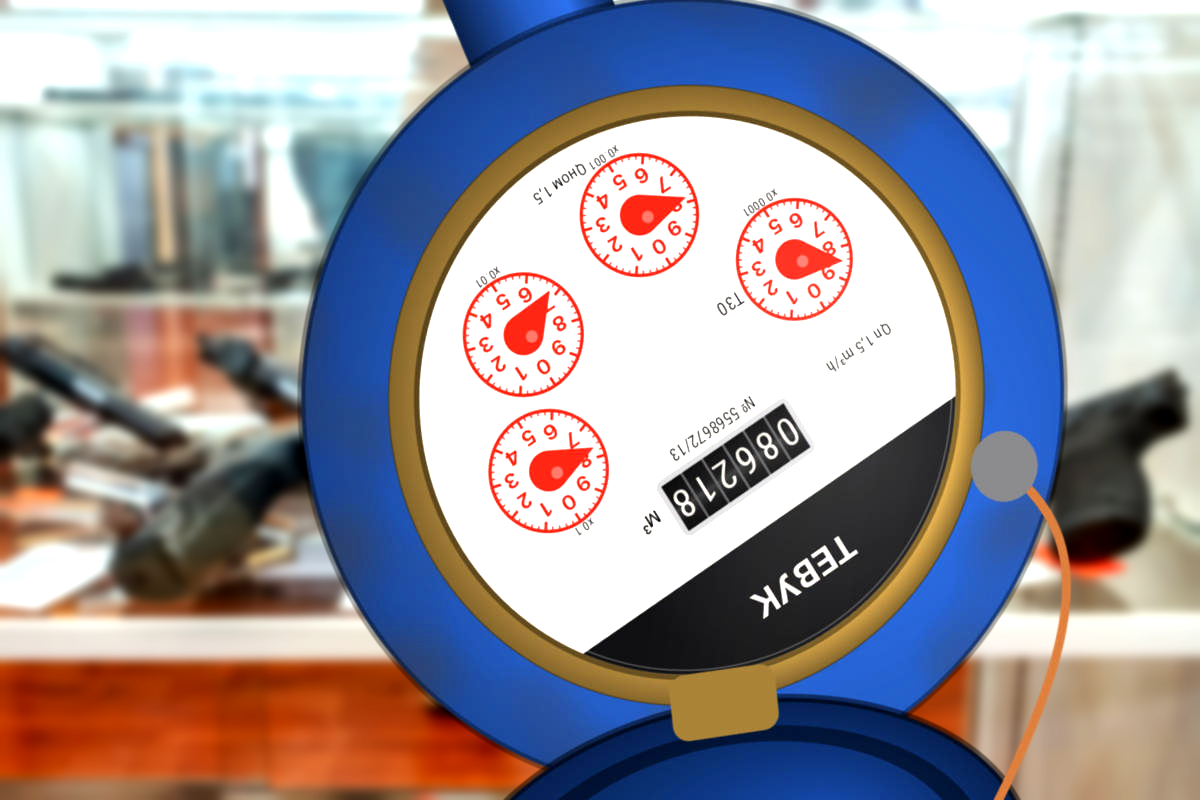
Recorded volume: 86218.7678 m³
